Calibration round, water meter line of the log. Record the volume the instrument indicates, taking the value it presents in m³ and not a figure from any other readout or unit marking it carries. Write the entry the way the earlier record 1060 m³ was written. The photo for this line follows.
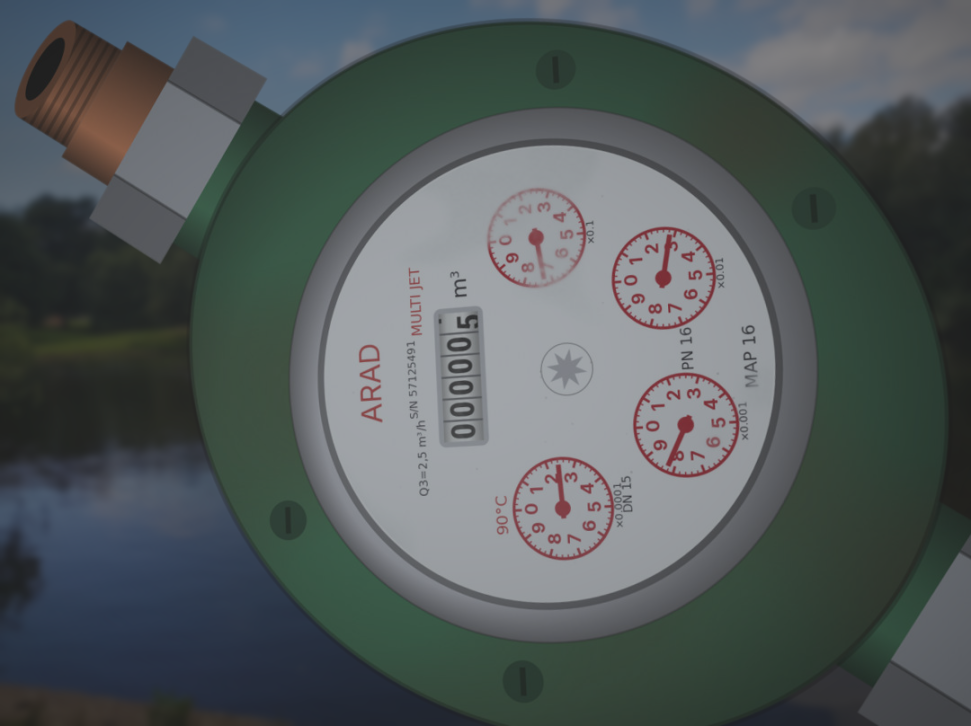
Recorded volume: 4.7282 m³
